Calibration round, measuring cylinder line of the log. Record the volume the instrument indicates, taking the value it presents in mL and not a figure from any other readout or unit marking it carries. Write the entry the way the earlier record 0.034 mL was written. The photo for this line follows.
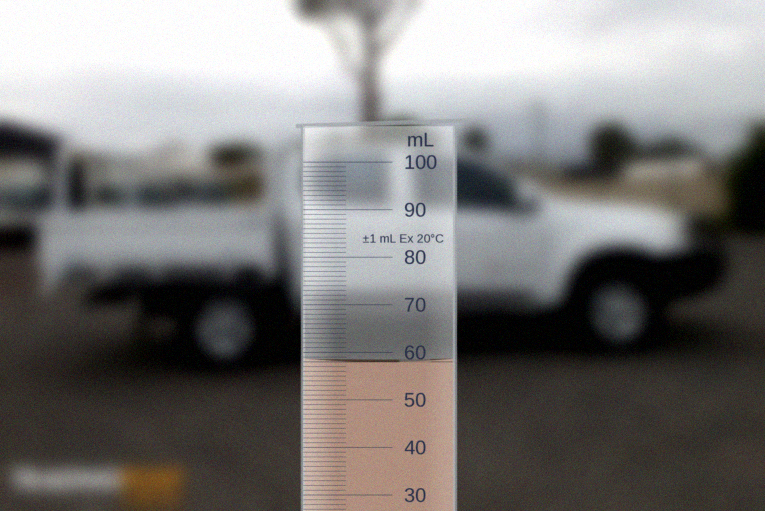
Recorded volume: 58 mL
